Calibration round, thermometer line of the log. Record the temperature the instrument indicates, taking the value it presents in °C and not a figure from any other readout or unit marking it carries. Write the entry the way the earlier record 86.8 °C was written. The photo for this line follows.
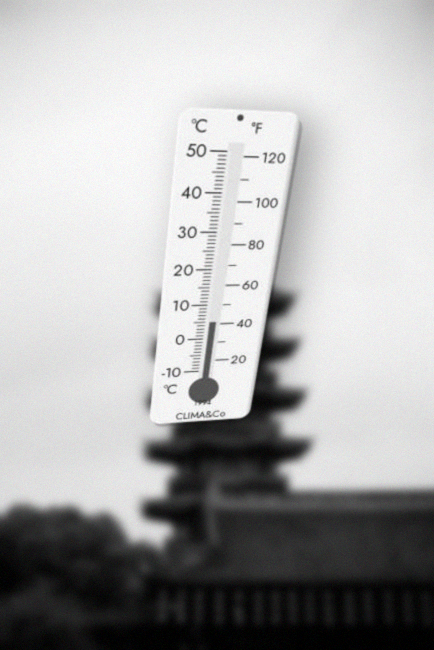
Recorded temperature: 5 °C
